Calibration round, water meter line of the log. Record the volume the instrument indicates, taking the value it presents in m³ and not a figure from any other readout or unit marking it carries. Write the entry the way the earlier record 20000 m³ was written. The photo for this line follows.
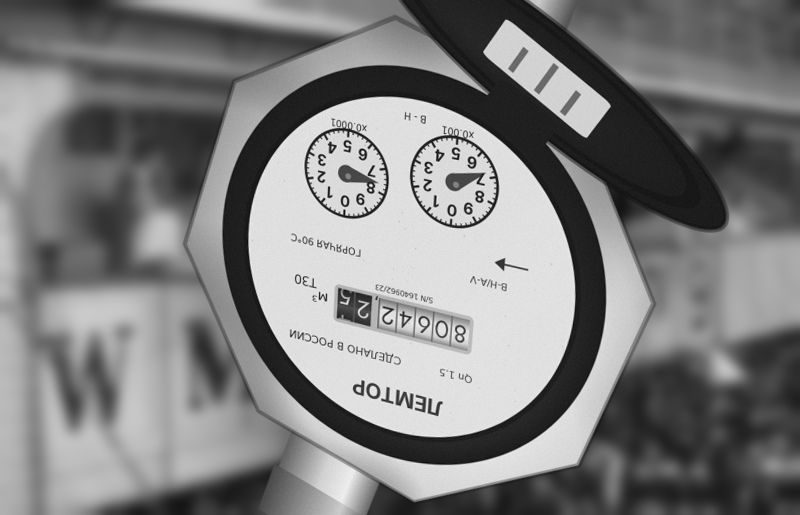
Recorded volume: 80642.2467 m³
